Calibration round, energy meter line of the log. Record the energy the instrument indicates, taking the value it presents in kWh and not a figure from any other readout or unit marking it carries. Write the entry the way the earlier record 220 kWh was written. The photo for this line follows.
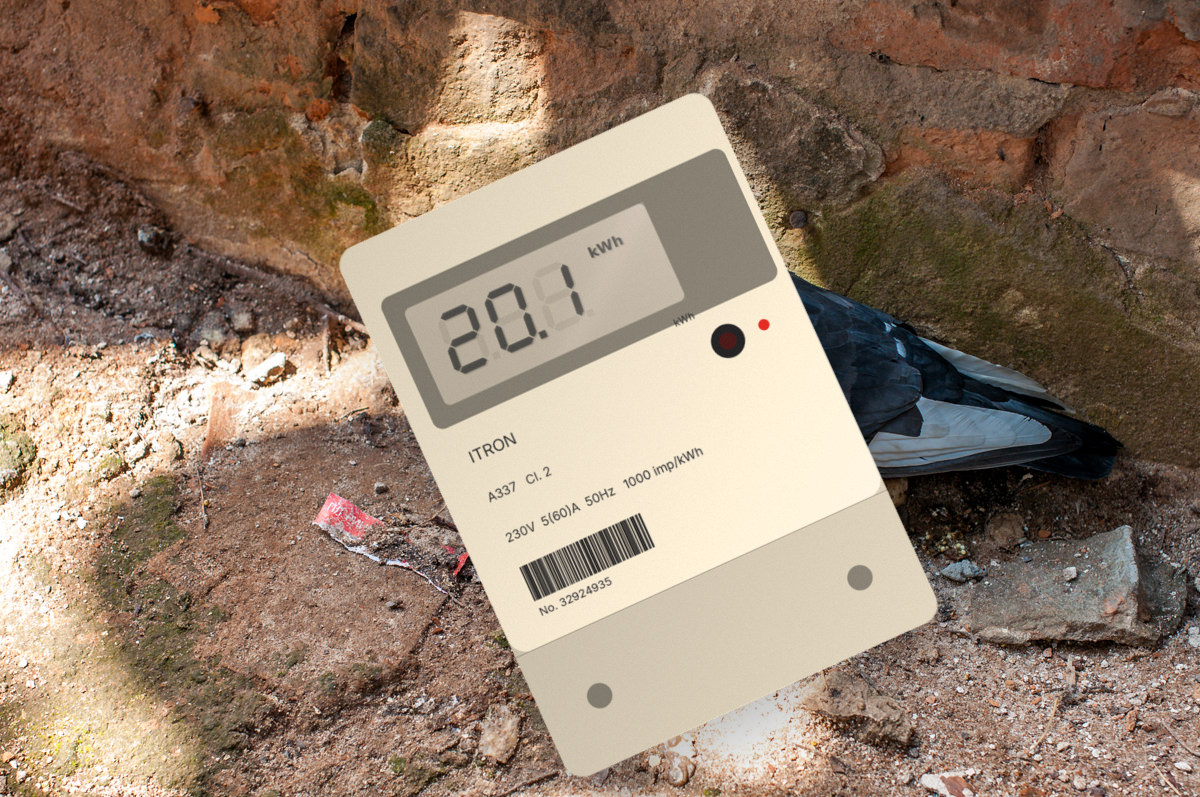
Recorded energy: 20.1 kWh
